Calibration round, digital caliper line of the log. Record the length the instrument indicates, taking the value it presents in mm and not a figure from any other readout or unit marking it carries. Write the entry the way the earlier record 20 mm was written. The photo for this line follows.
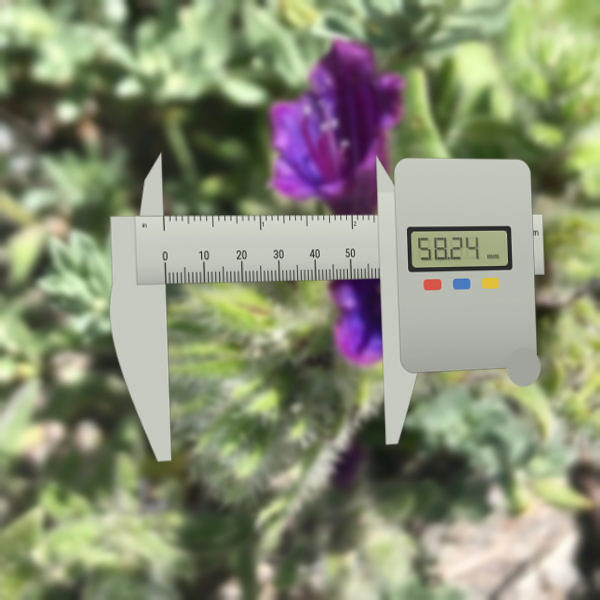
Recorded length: 58.24 mm
